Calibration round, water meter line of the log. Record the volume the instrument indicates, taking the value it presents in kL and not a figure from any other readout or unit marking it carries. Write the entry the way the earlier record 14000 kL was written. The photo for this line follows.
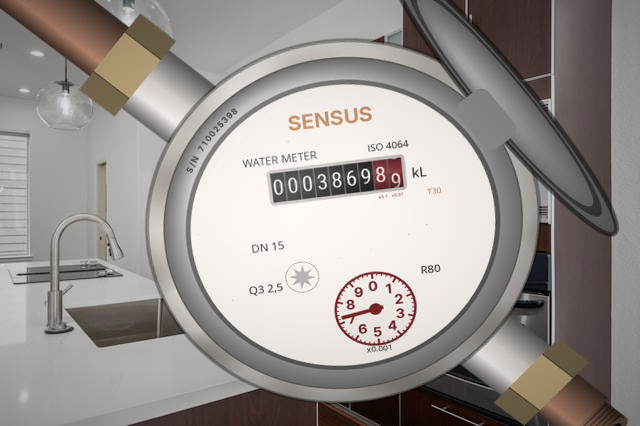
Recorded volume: 3869.887 kL
